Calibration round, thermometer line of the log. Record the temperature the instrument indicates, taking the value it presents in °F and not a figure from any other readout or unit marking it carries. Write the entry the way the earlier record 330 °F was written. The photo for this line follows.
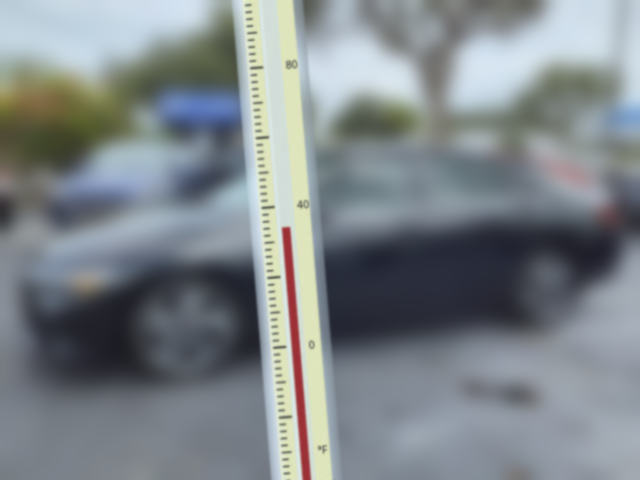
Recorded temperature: 34 °F
